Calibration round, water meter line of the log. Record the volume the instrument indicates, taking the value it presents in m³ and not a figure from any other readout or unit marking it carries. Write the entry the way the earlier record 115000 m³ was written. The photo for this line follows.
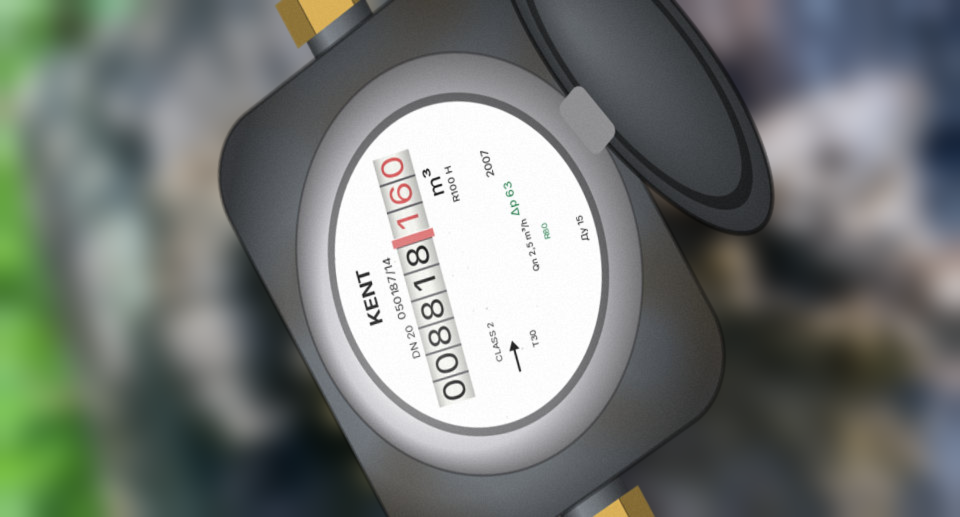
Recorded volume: 8818.160 m³
